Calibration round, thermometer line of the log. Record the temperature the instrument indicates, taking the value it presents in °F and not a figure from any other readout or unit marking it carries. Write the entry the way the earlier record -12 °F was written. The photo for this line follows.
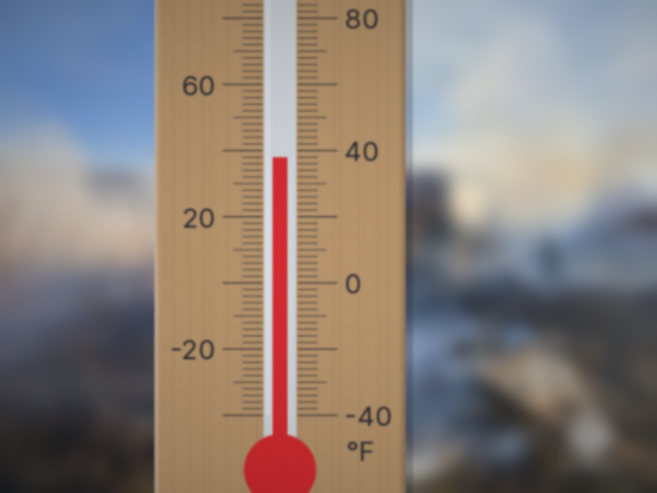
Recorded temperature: 38 °F
